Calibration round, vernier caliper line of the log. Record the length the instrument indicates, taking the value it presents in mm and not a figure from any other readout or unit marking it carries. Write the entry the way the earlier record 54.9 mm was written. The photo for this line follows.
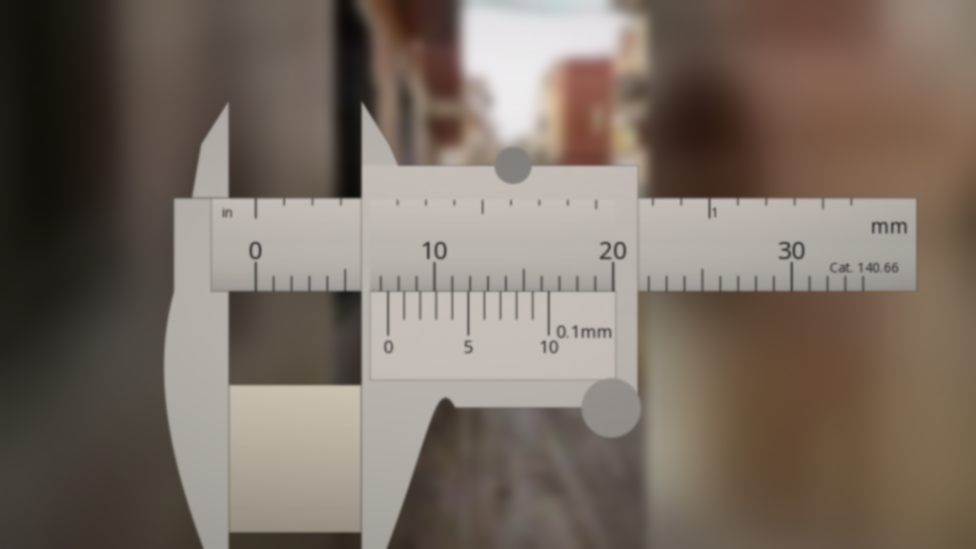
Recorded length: 7.4 mm
